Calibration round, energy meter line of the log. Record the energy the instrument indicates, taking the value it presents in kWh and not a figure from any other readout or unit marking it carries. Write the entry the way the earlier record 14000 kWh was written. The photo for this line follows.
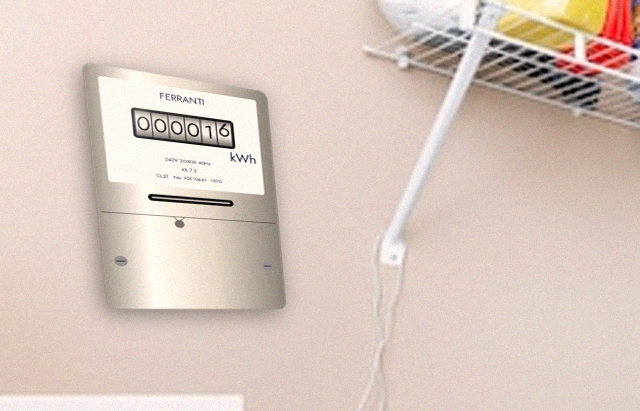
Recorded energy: 16 kWh
